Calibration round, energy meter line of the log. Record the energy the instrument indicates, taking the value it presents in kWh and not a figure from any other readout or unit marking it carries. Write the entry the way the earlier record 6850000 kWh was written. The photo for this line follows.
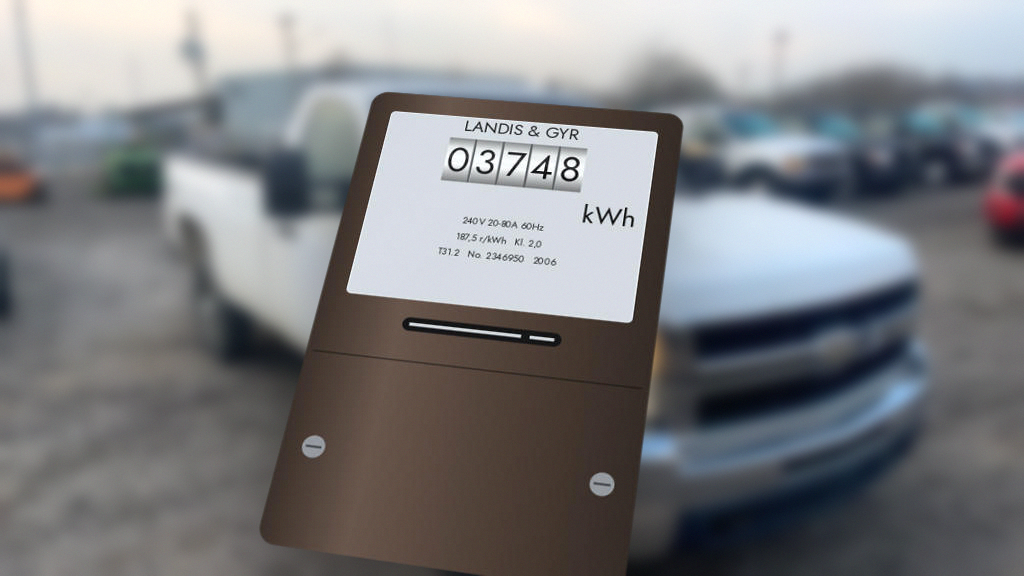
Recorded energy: 3748 kWh
